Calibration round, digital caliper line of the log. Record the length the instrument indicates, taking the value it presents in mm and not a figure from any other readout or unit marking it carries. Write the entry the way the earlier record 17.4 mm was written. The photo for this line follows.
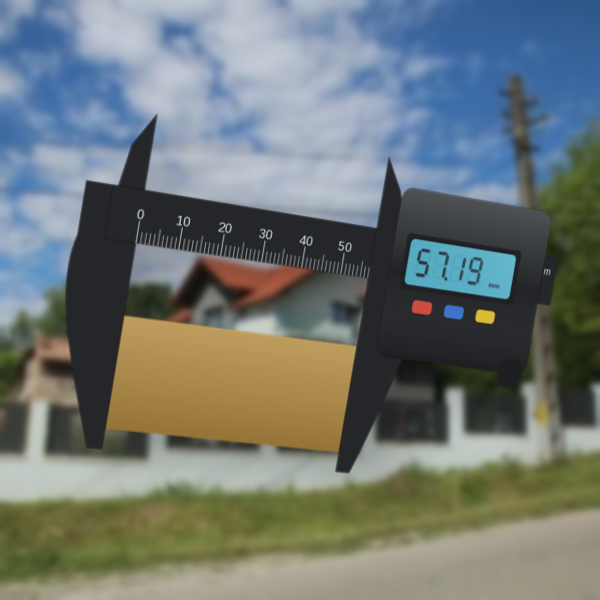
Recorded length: 57.19 mm
